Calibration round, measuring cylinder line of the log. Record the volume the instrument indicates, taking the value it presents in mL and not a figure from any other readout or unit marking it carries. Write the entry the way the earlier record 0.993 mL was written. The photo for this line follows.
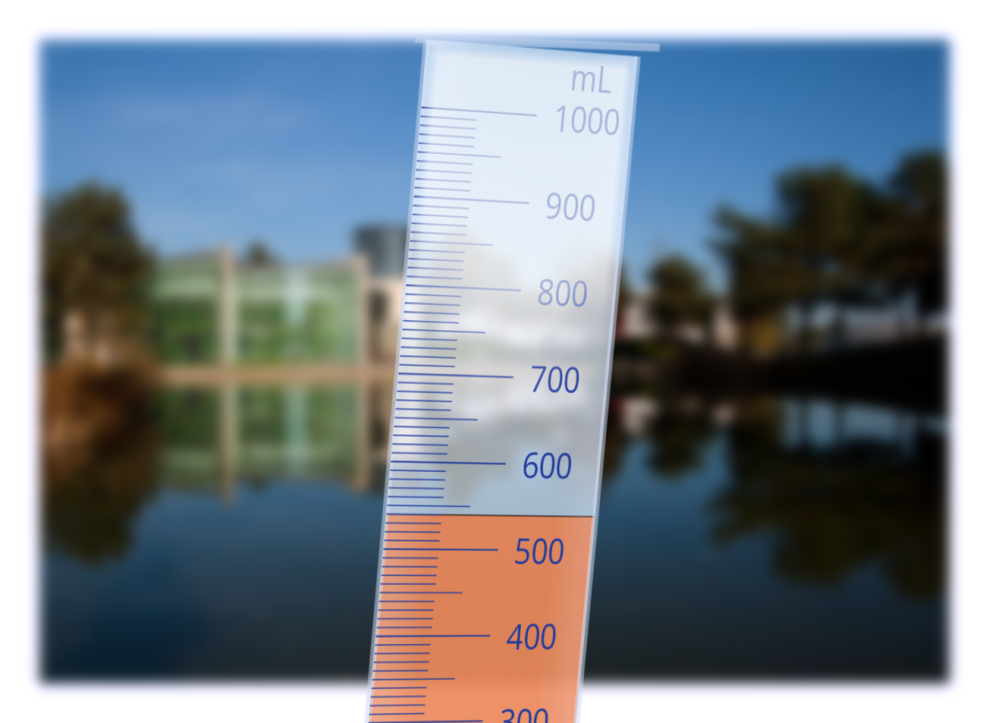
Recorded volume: 540 mL
